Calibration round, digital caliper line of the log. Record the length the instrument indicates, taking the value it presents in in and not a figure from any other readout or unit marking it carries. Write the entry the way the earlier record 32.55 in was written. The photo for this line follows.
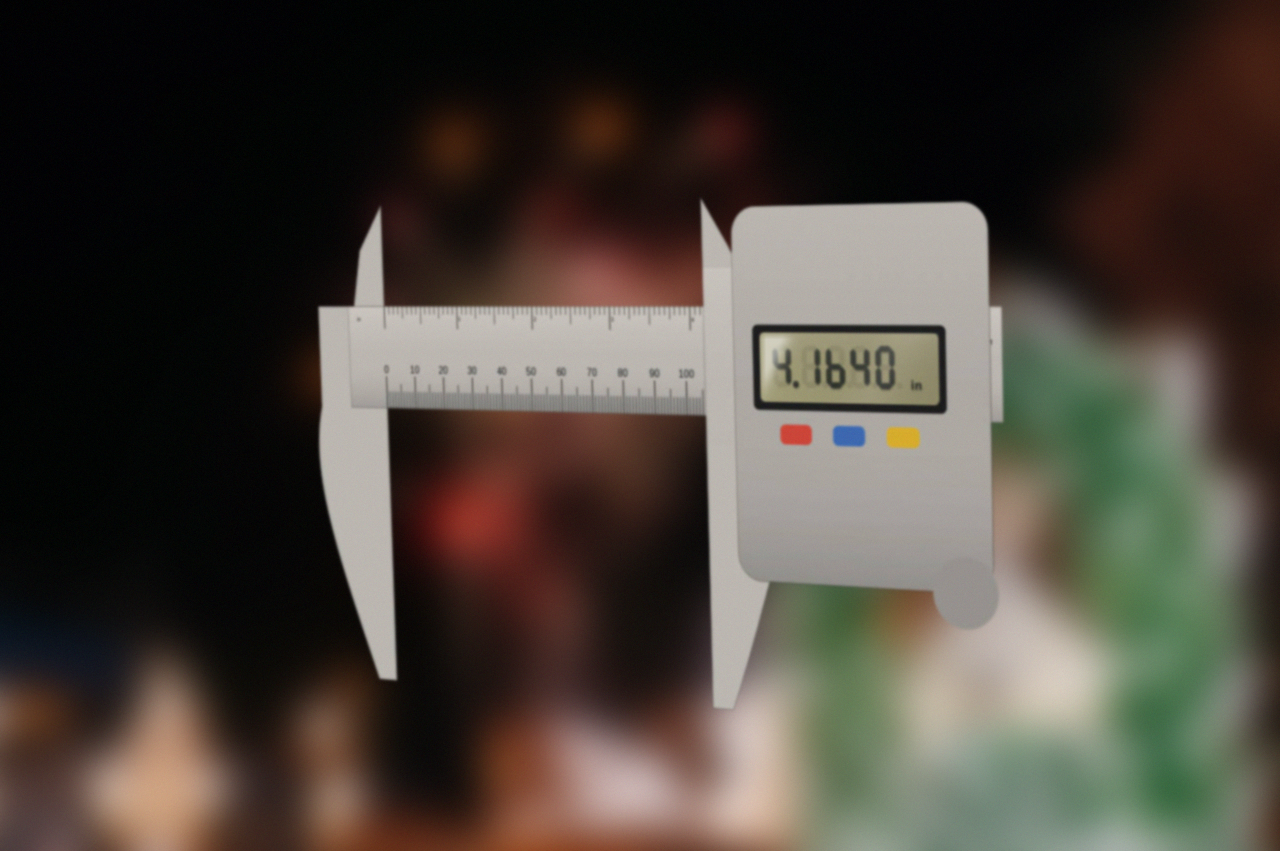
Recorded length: 4.1640 in
